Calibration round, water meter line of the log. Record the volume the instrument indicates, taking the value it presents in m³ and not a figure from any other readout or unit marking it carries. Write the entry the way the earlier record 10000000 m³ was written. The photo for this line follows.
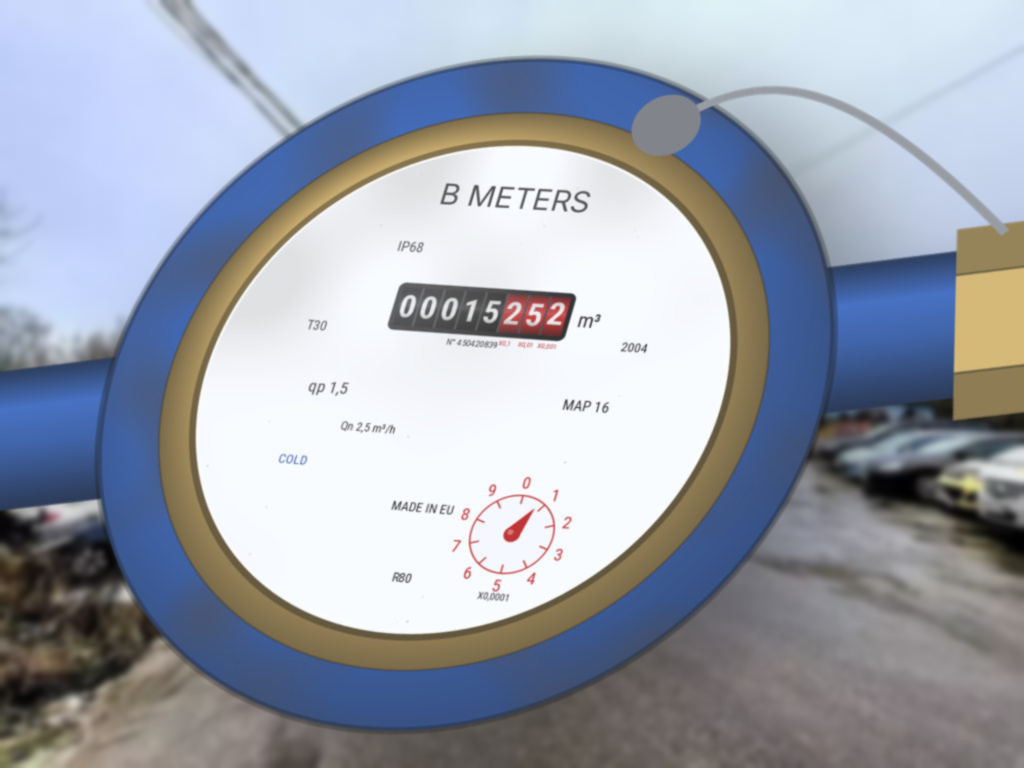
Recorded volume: 15.2520 m³
